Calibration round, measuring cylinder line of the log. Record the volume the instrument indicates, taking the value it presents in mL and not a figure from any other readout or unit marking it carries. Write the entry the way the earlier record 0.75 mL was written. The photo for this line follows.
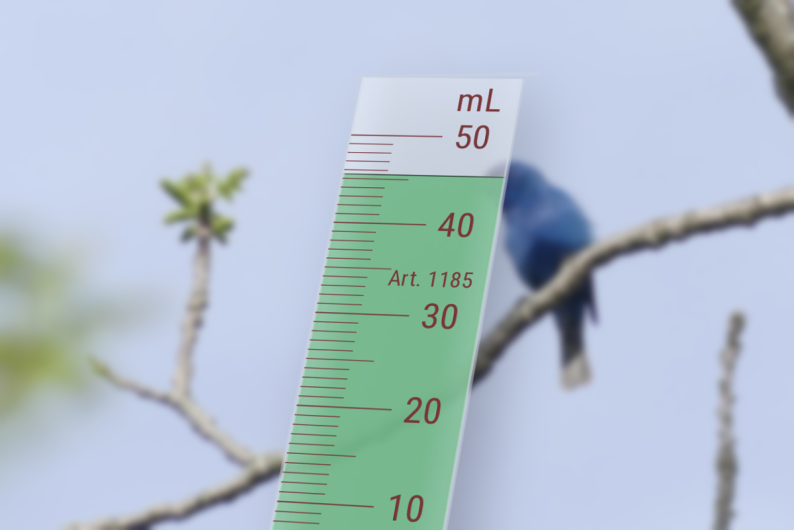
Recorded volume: 45.5 mL
